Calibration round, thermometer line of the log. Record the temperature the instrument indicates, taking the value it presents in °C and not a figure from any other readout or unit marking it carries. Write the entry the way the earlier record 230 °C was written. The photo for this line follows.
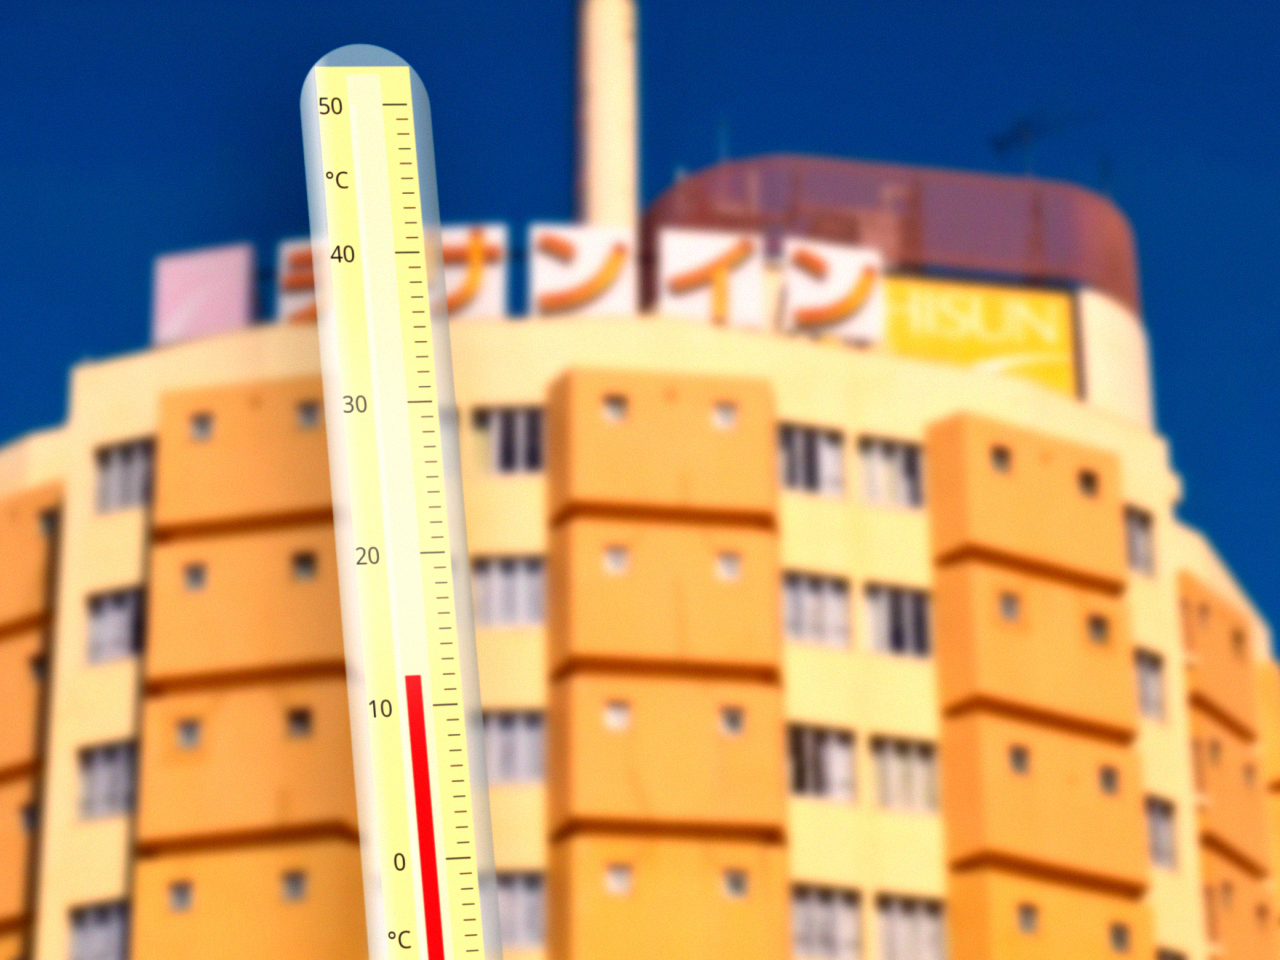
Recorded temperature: 12 °C
